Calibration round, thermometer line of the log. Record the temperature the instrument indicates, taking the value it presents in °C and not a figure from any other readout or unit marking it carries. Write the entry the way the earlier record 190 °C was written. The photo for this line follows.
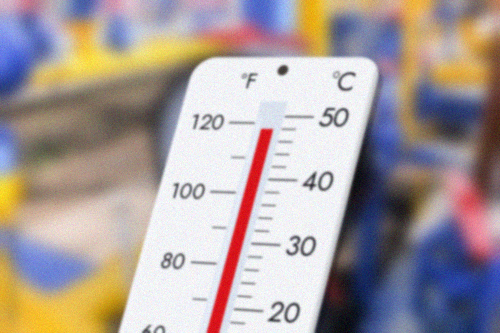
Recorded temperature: 48 °C
